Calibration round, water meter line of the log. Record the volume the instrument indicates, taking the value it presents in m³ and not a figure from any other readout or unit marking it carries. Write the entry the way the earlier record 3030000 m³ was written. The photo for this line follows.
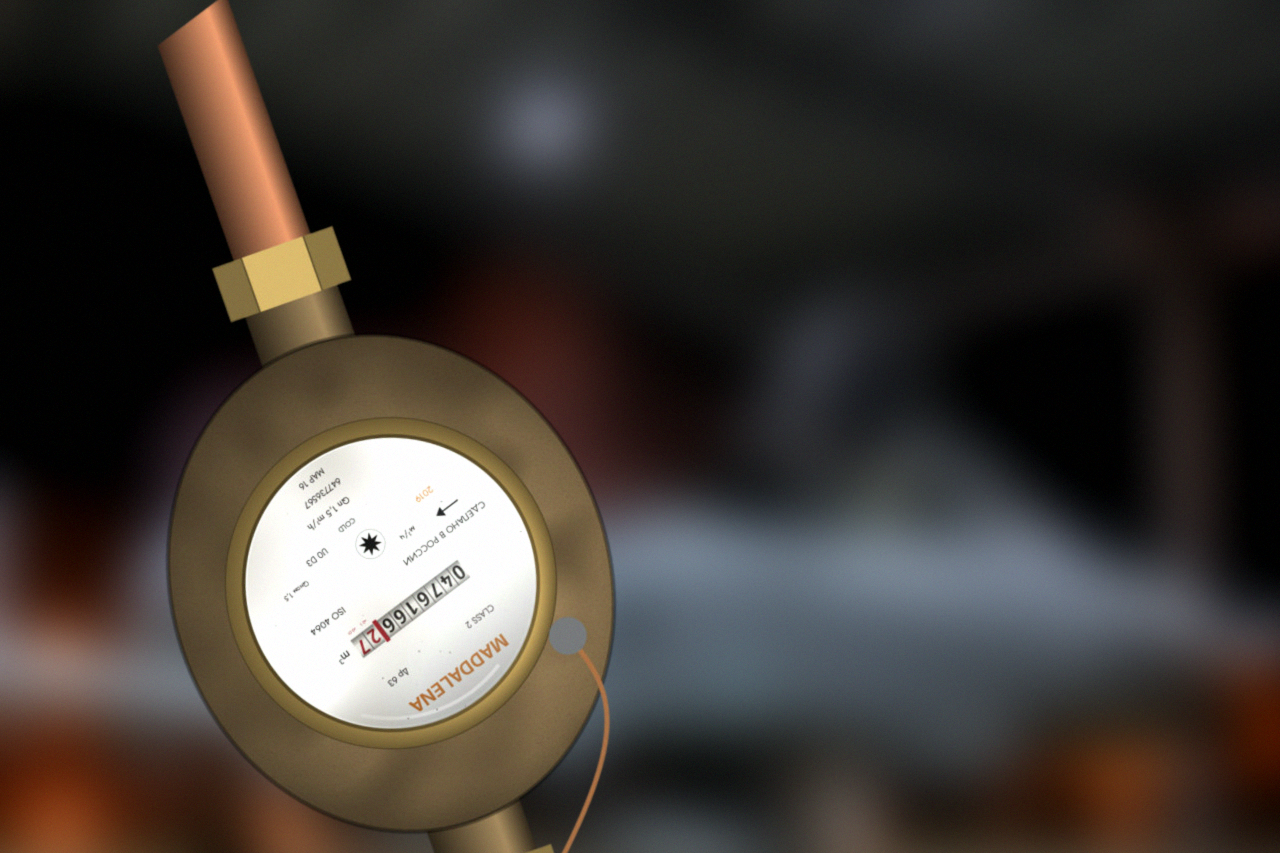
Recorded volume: 476166.27 m³
